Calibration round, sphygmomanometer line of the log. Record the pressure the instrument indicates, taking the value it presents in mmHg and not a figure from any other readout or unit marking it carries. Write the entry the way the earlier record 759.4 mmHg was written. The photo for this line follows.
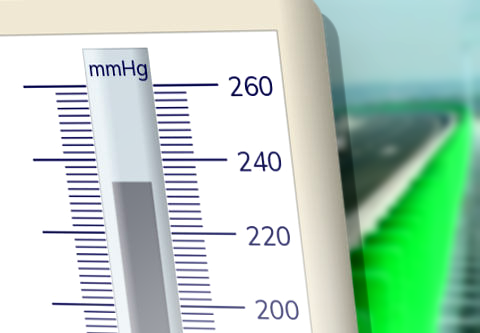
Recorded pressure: 234 mmHg
